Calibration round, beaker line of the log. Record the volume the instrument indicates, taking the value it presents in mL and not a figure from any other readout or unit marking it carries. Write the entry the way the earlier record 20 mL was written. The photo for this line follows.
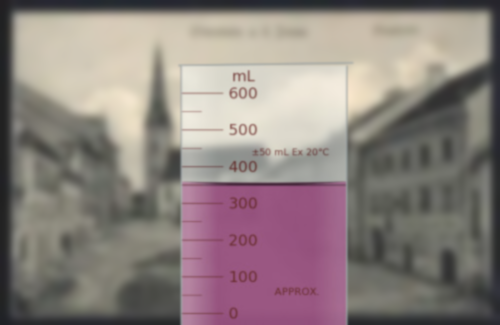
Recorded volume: 350 mL
